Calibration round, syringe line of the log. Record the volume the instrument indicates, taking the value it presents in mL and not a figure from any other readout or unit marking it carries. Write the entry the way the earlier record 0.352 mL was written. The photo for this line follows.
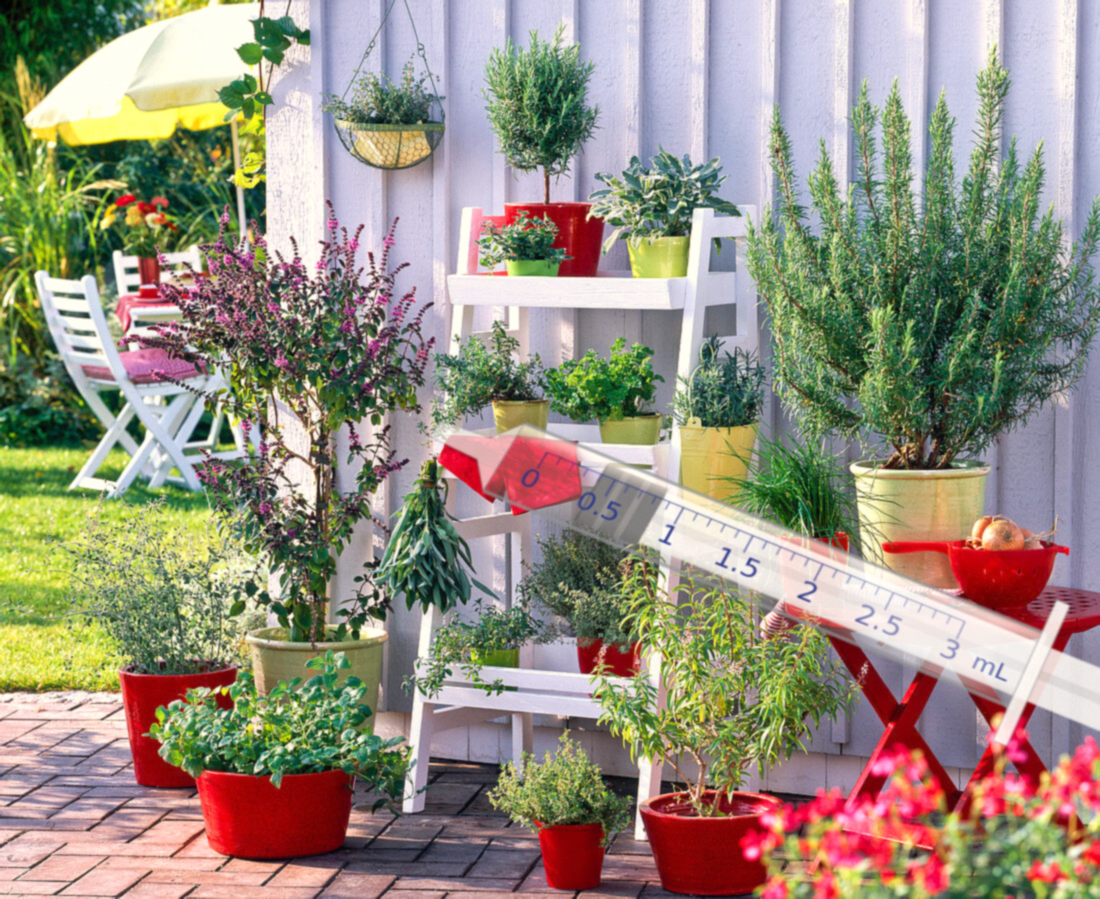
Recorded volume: 0.4 mL
